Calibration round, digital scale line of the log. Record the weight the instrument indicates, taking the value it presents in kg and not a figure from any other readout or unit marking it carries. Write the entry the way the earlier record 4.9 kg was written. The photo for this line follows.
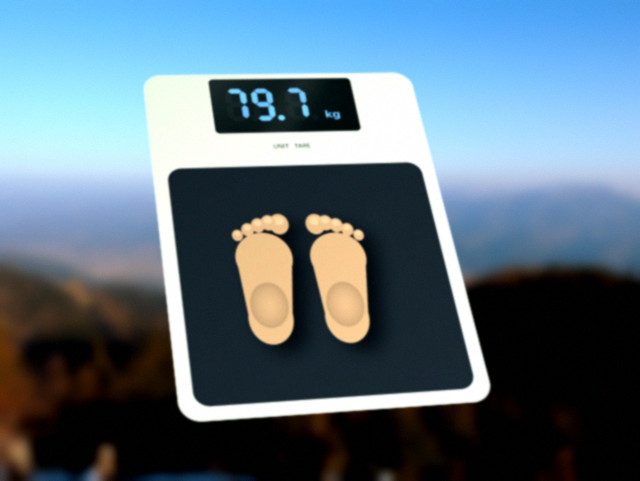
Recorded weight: 79.7 kg
